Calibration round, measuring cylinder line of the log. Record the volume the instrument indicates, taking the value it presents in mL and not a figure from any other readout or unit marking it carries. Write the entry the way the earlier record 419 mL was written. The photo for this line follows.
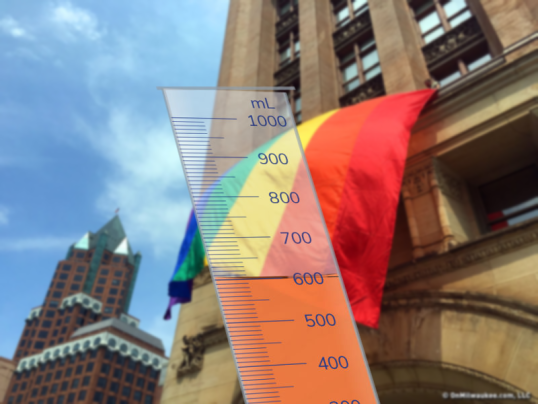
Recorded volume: 600 mL
